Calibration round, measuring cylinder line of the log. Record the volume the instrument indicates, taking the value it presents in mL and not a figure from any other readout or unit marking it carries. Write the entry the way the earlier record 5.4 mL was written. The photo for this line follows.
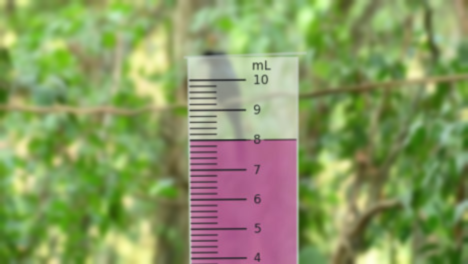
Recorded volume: 8 mL
